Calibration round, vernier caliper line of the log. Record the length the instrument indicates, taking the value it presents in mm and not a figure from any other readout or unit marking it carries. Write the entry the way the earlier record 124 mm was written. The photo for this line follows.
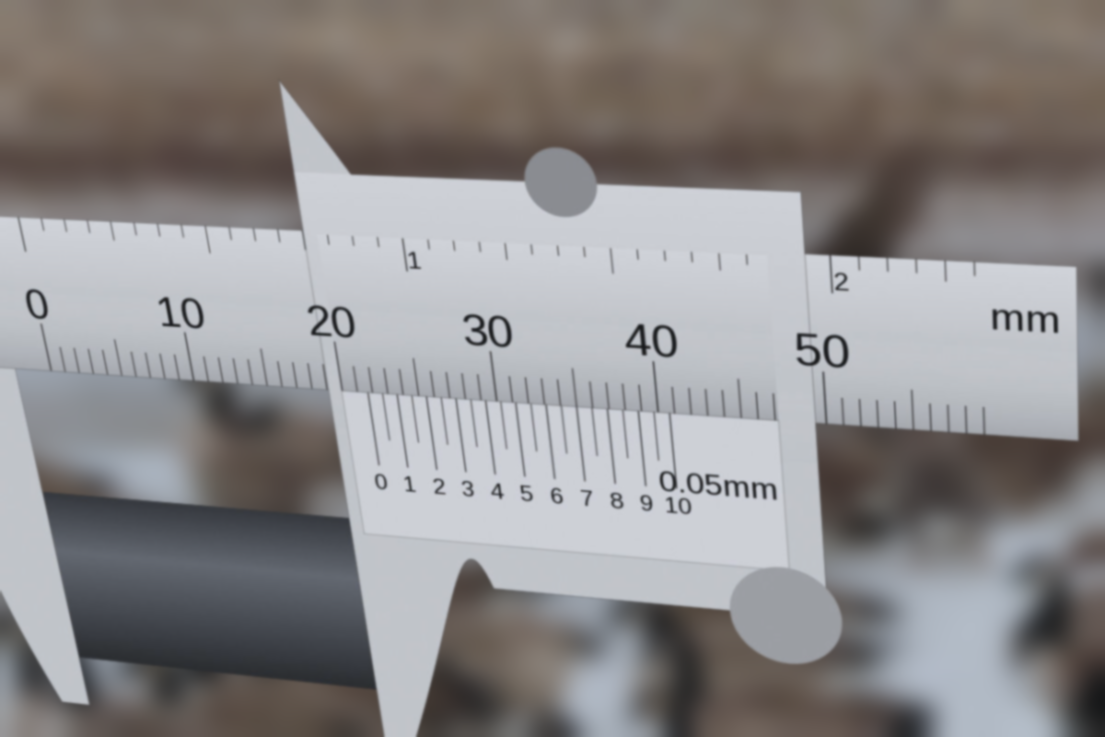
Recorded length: 21.7 mm
